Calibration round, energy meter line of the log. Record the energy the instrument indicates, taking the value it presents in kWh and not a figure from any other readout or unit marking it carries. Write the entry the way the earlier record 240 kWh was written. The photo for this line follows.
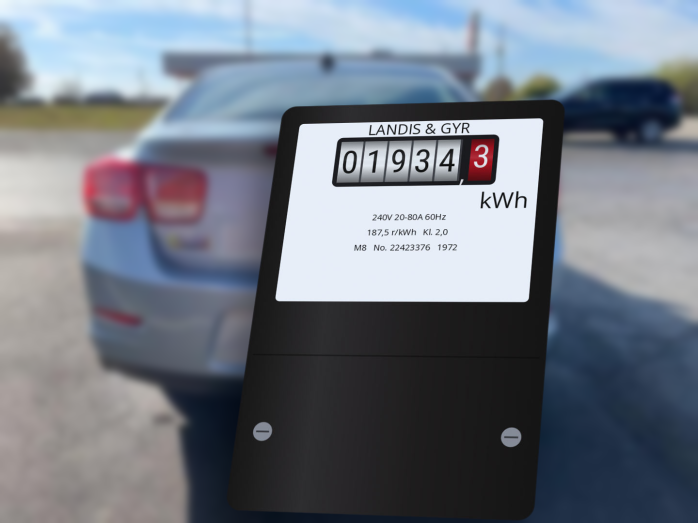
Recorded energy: 1934.3 kWh
